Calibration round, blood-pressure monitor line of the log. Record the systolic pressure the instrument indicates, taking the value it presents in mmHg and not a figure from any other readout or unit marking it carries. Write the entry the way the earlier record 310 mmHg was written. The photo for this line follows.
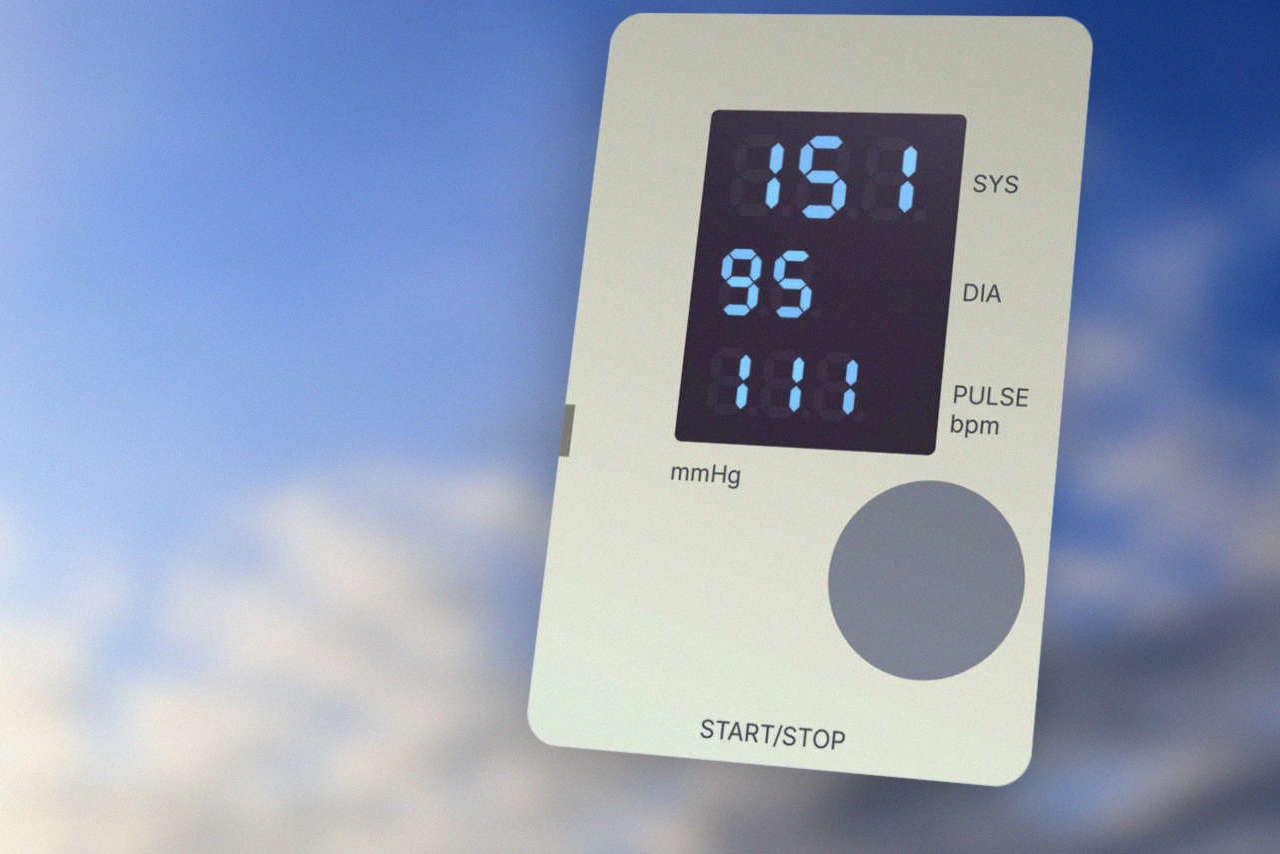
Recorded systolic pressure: 151 mmHg
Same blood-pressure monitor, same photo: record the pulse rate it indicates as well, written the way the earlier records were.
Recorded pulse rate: 111 bpm
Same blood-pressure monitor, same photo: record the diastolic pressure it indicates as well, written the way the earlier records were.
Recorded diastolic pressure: 95 mmHg
